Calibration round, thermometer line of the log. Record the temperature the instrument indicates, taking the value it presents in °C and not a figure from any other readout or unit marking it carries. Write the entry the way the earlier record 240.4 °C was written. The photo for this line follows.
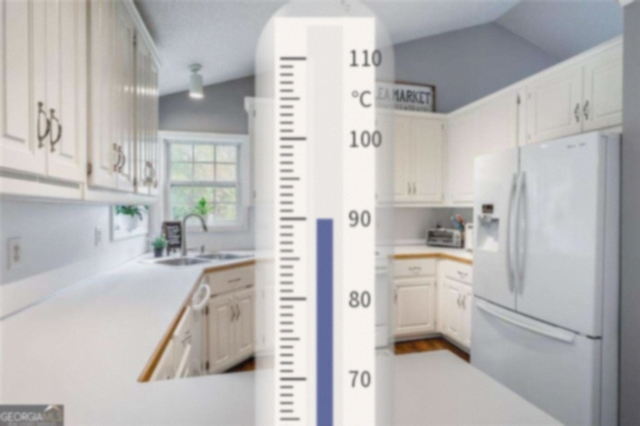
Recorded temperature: 90 °C
